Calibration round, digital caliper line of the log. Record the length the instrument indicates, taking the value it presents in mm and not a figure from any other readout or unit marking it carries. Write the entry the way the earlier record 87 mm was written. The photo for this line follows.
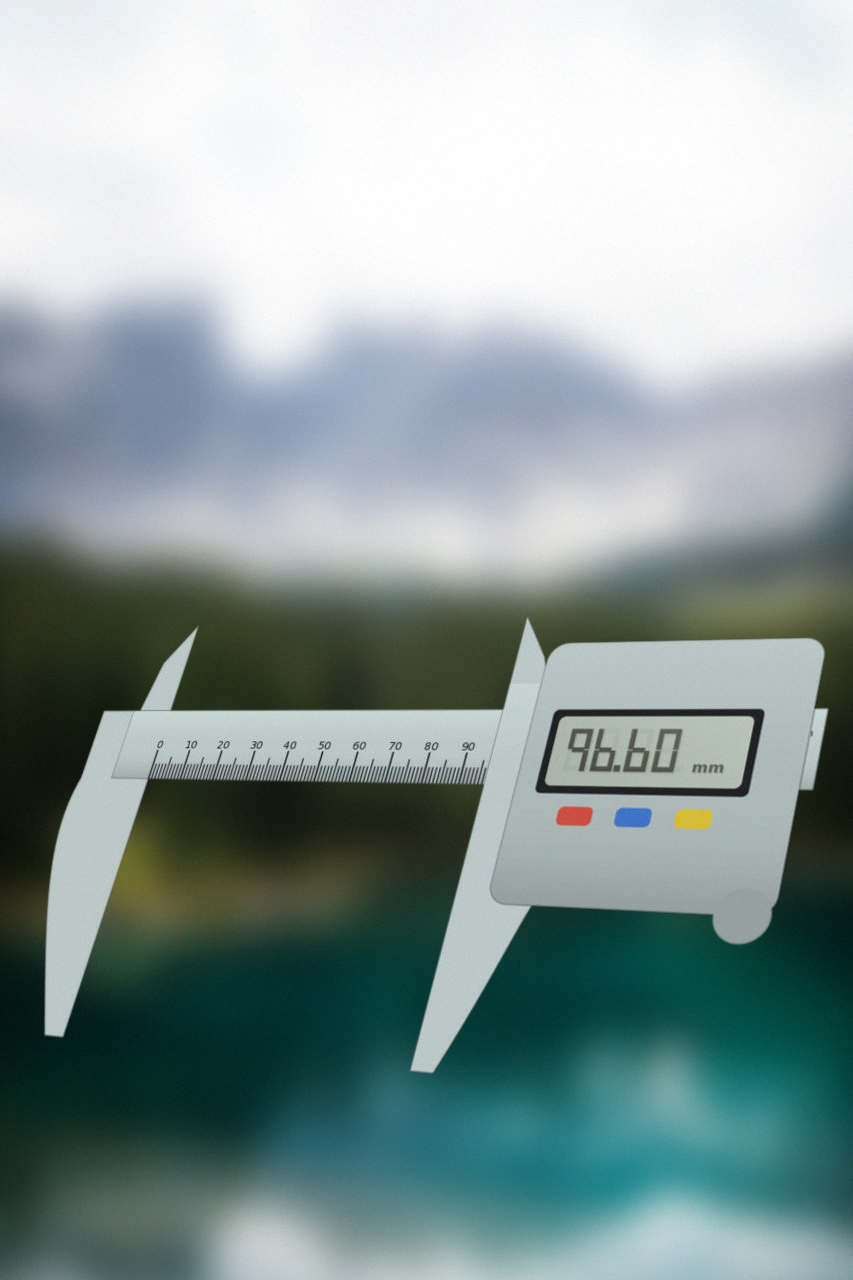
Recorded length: 96.60 mm
